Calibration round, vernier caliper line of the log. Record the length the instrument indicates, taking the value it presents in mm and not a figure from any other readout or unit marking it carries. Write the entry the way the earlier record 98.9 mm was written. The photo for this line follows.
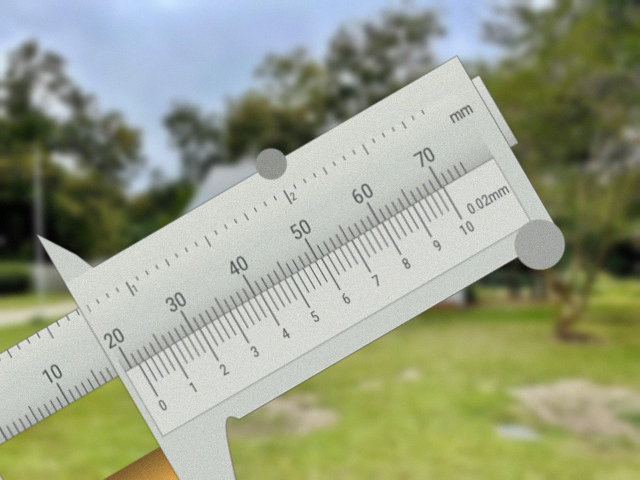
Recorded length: 21.2 mm
